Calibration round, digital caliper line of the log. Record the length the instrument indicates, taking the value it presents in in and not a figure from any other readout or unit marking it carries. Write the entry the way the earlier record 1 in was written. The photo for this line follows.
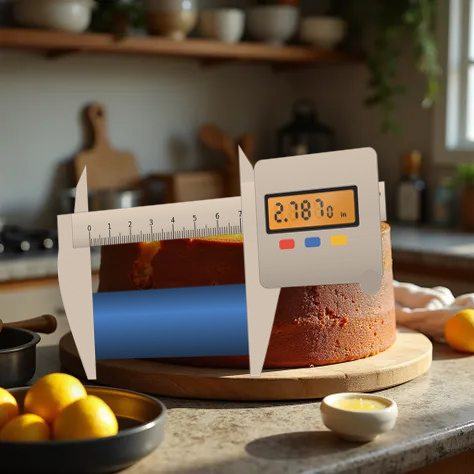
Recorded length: 2.7870 in
